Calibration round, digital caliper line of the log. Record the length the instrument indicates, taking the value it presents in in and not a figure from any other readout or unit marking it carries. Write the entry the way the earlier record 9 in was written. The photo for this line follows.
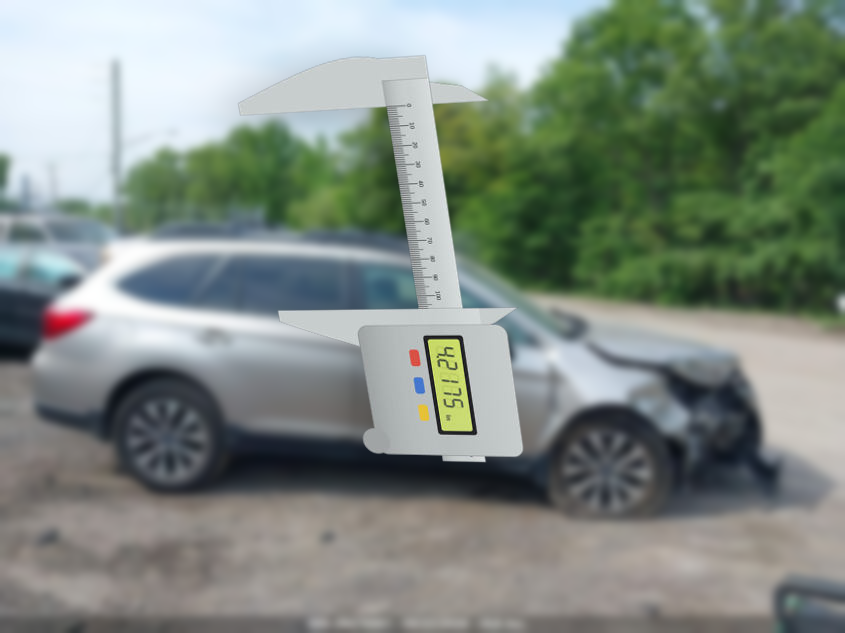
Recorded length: 4.2175 in
